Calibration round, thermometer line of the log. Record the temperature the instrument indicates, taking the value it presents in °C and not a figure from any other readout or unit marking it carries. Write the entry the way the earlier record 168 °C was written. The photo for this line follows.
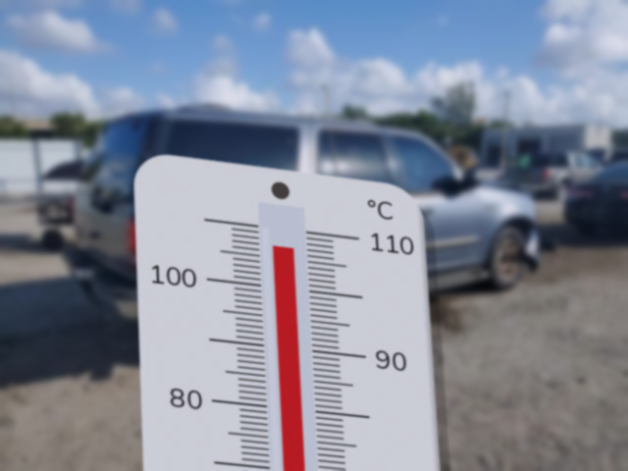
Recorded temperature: 107 °C
